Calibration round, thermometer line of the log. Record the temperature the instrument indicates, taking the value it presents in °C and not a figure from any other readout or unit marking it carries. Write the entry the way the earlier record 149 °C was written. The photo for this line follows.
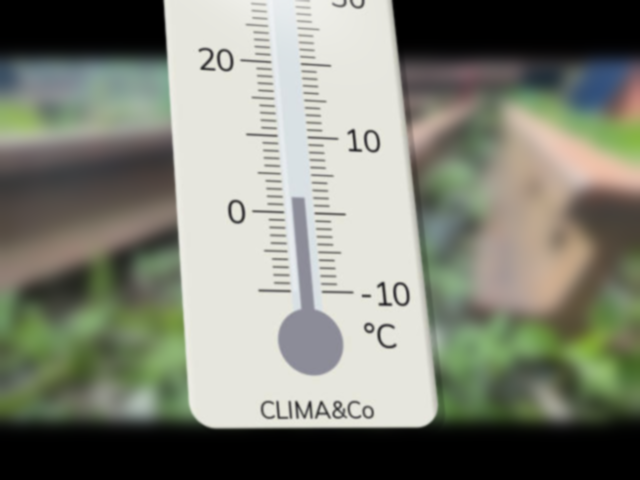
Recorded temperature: 2 °C
